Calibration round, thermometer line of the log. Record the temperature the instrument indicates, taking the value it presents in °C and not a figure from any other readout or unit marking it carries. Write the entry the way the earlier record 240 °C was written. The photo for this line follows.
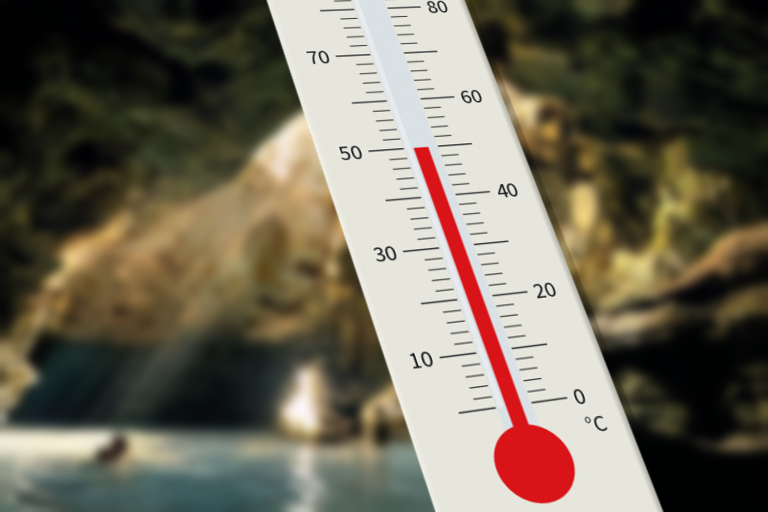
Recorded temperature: 50 °C
